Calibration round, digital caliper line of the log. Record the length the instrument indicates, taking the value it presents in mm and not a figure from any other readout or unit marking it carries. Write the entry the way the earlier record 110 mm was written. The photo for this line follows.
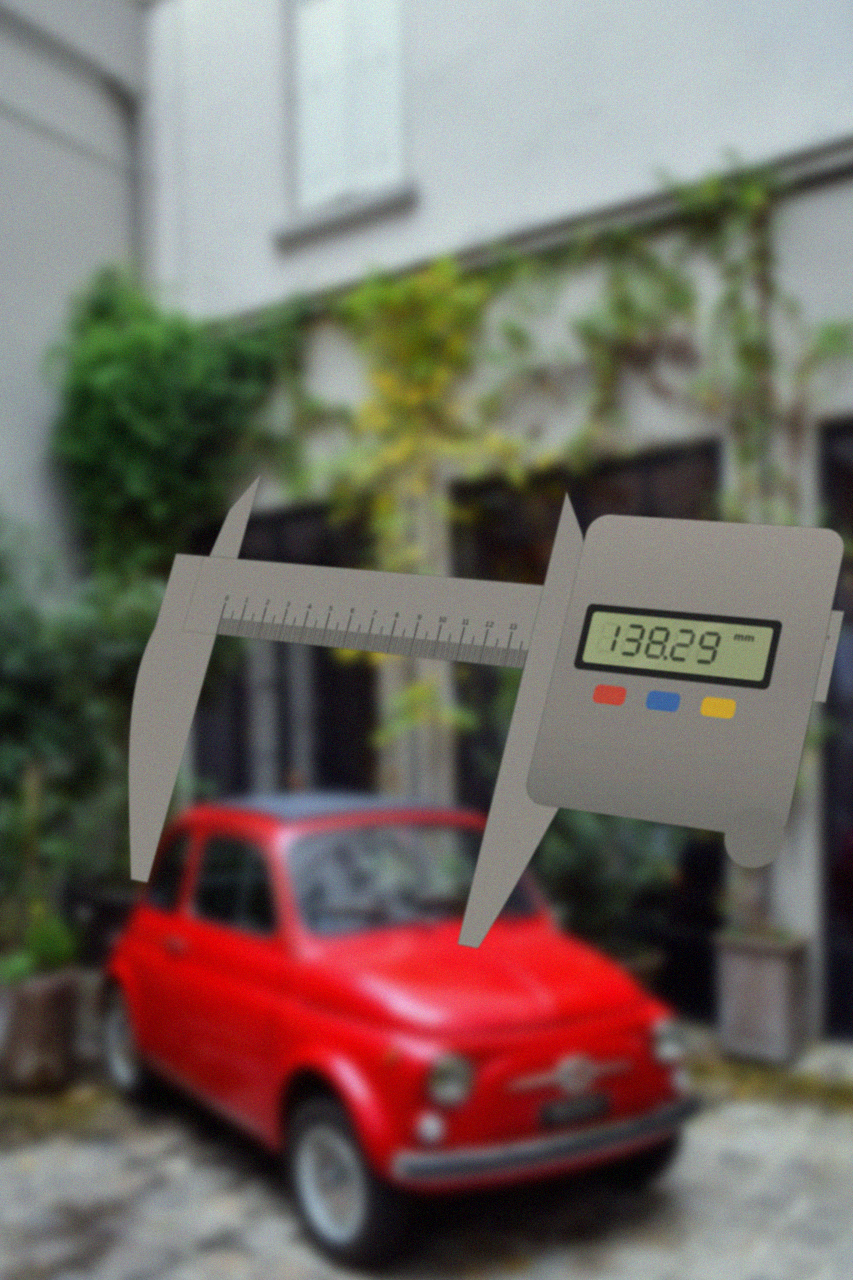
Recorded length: 138.29 mm
